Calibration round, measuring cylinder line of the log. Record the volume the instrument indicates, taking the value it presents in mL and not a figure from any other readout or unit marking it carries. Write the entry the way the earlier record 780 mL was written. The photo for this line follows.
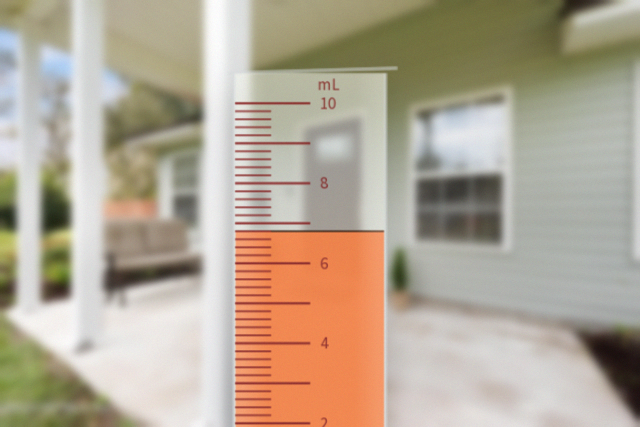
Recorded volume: 6.8 mL
